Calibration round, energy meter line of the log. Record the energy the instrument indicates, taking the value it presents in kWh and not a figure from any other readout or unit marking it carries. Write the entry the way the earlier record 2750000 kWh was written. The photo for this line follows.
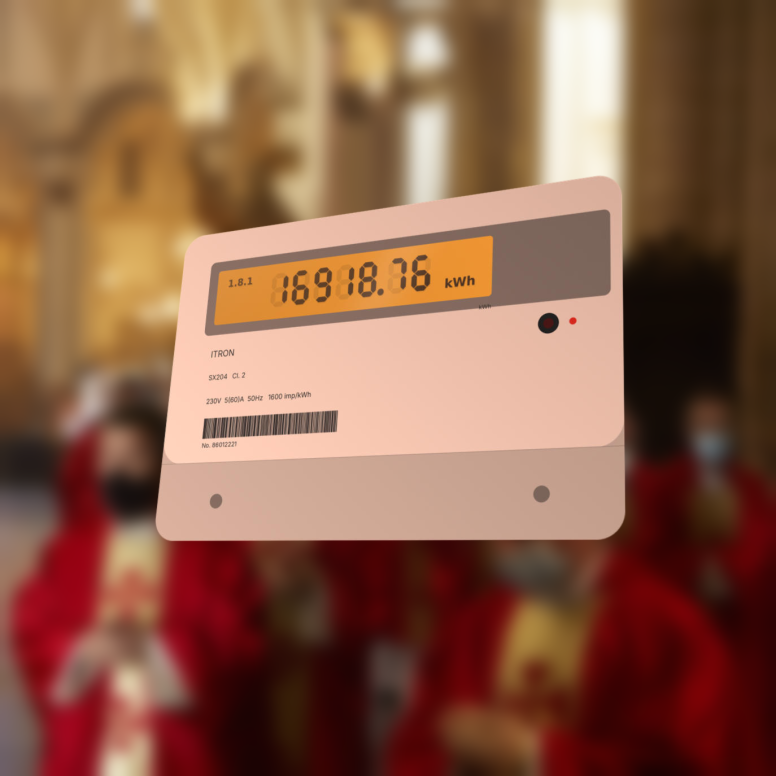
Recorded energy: 16918.76 kWh
